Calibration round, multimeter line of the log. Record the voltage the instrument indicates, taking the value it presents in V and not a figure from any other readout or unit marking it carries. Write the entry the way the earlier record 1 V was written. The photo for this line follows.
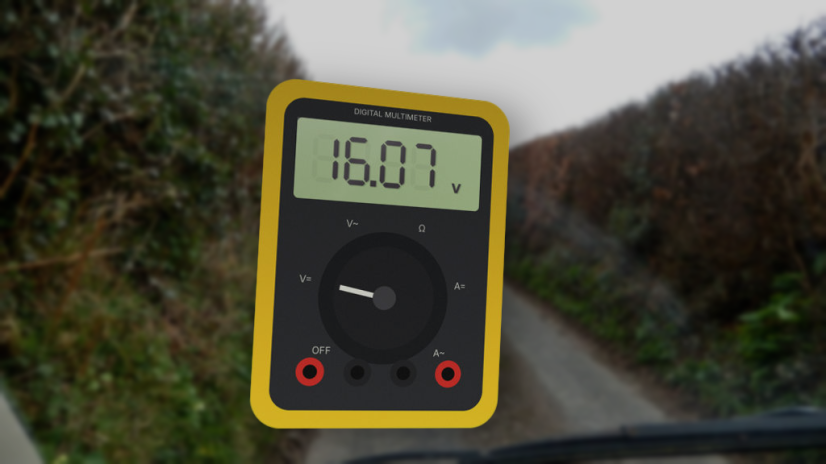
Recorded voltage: 16.07 V
